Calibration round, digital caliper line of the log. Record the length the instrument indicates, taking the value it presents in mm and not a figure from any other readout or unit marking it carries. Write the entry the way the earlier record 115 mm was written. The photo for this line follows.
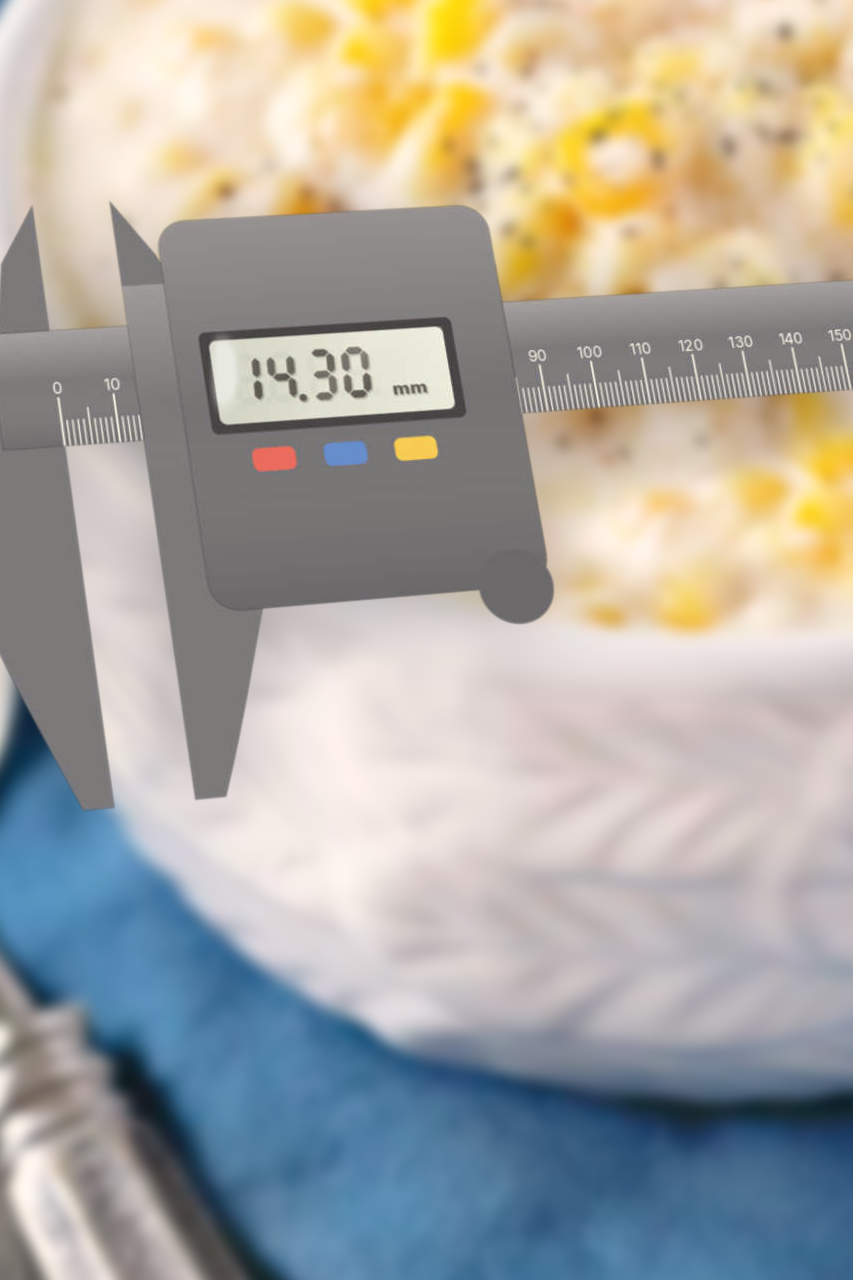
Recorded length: 14.30 mm
